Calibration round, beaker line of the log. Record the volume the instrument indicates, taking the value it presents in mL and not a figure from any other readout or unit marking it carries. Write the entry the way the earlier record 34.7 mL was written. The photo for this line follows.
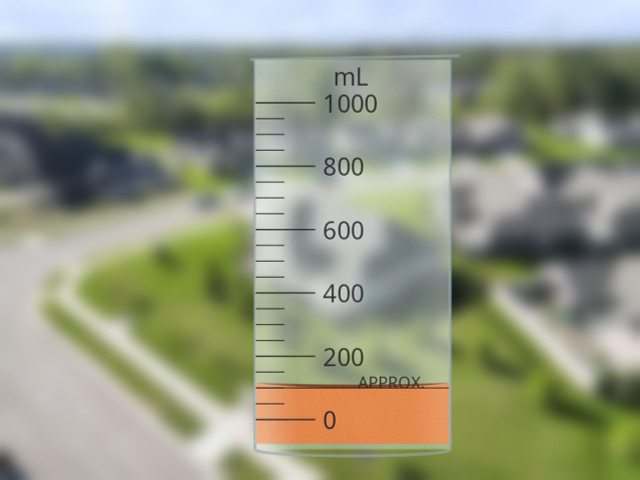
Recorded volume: 100 mL
